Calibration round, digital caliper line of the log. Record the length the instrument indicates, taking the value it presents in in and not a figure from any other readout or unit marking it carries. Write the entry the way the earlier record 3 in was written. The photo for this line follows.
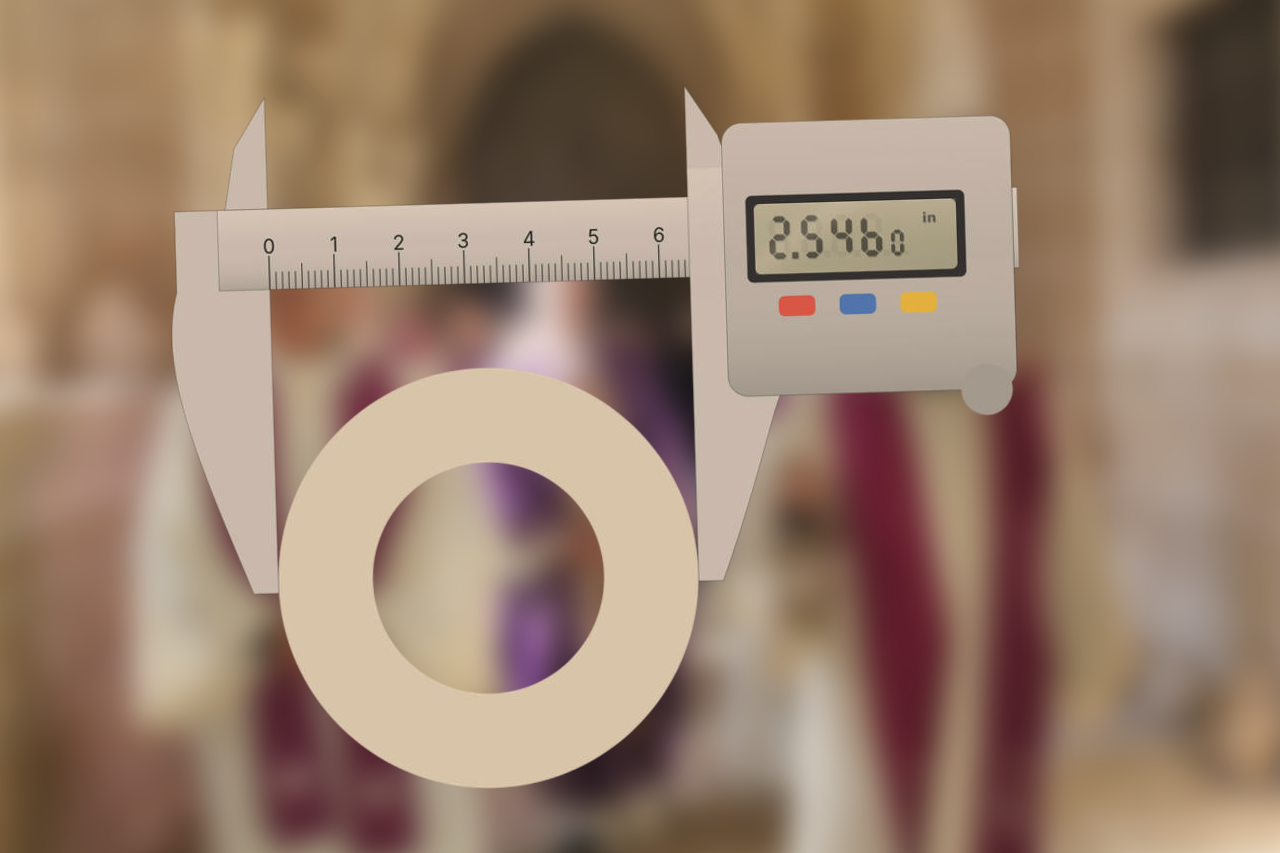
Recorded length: 2.5460 in
